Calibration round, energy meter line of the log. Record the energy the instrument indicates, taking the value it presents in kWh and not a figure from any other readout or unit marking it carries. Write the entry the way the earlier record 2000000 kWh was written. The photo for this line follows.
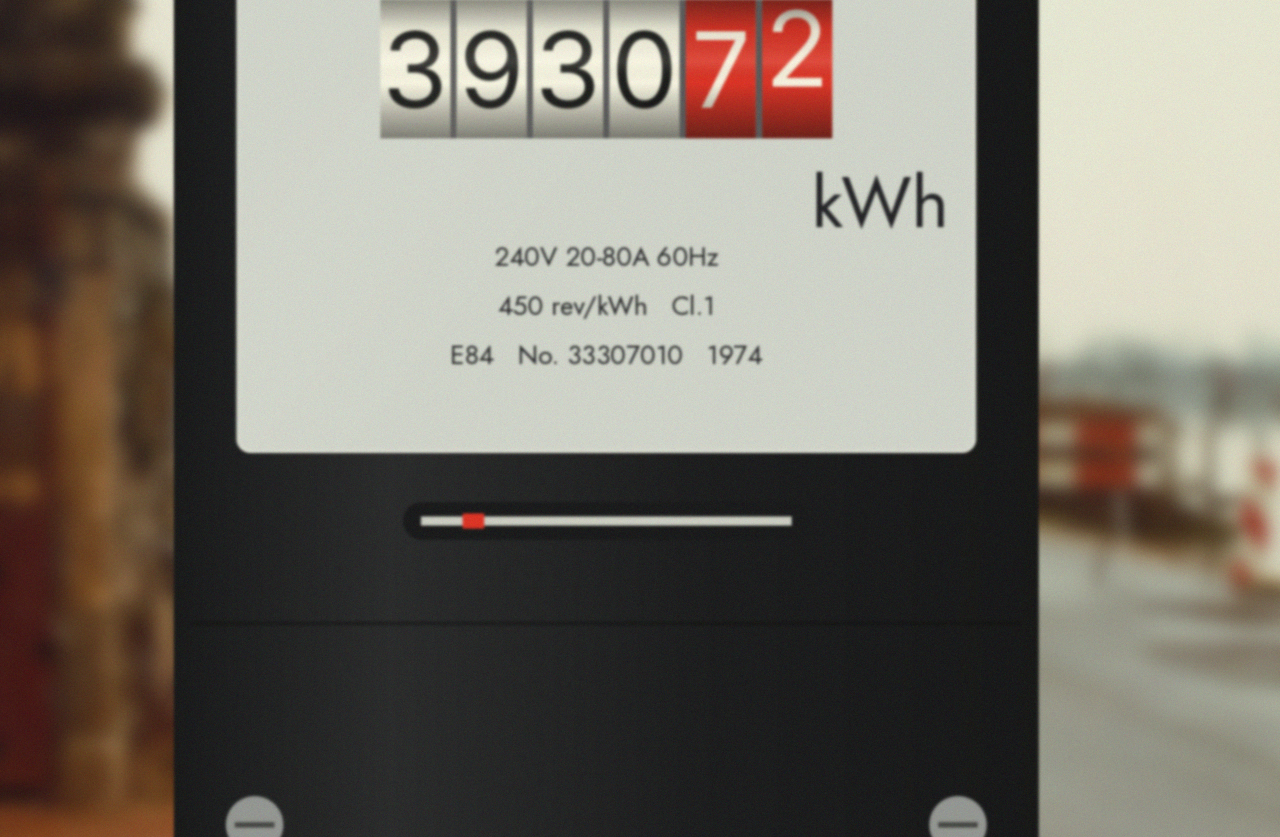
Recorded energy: 3930.72 kWh
